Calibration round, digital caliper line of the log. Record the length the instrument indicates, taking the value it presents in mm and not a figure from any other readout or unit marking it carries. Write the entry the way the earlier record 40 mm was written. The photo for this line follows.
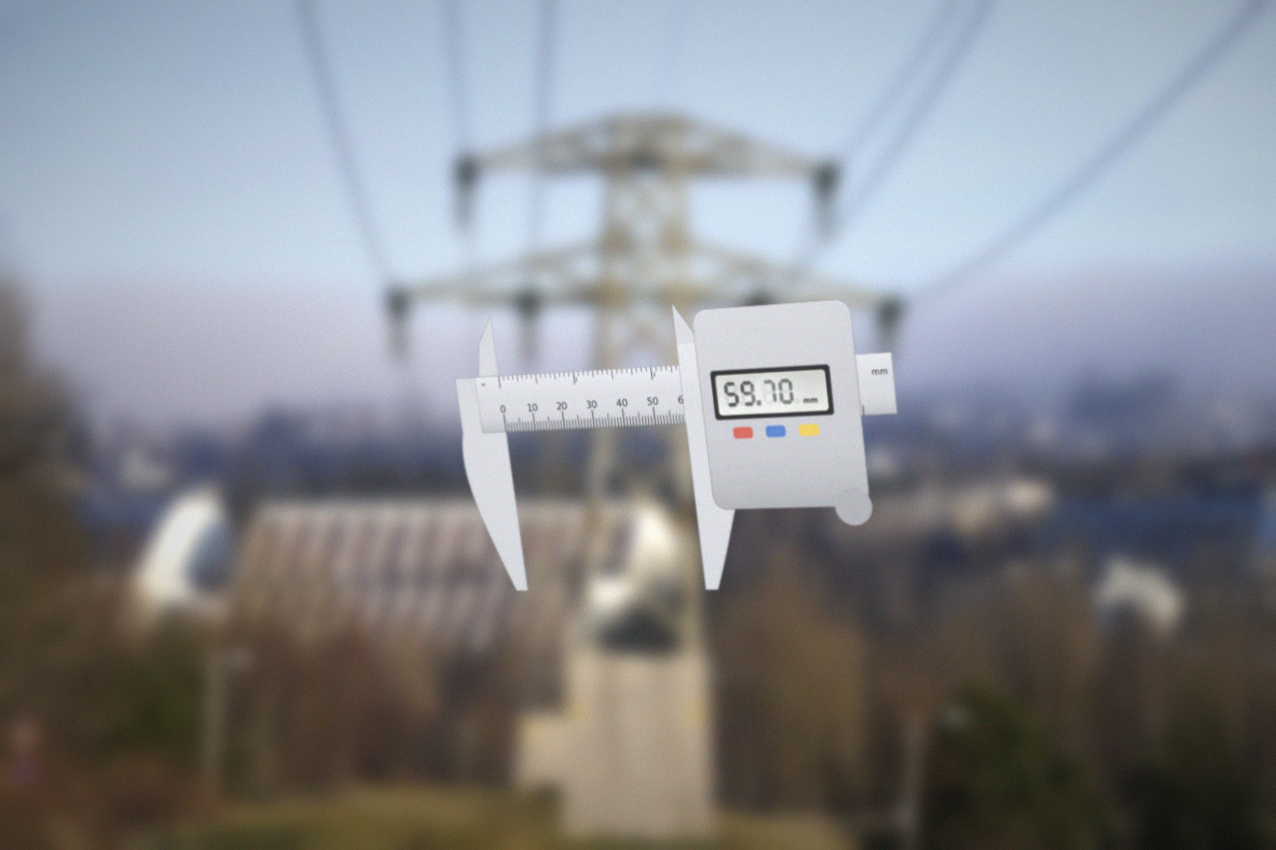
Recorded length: 59.70 mm
